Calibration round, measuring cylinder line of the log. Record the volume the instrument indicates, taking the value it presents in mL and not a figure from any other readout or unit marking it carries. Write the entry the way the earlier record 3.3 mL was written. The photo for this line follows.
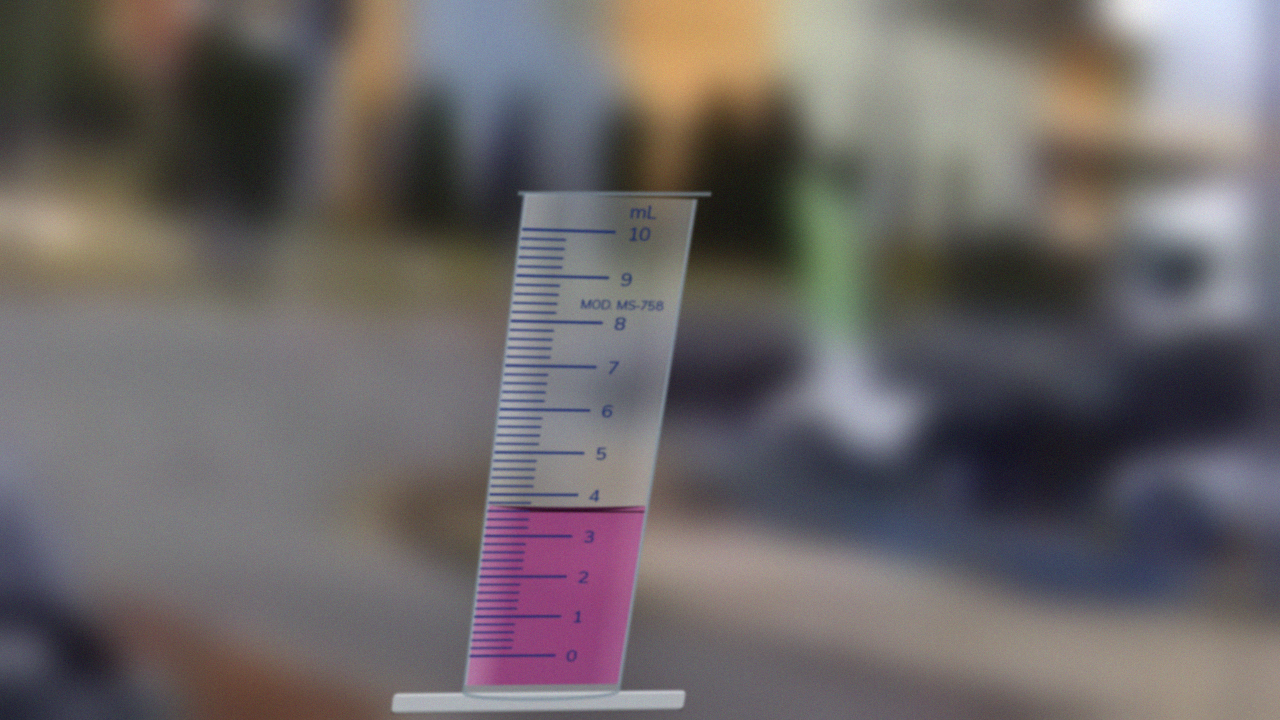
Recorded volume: 3.6 mL
